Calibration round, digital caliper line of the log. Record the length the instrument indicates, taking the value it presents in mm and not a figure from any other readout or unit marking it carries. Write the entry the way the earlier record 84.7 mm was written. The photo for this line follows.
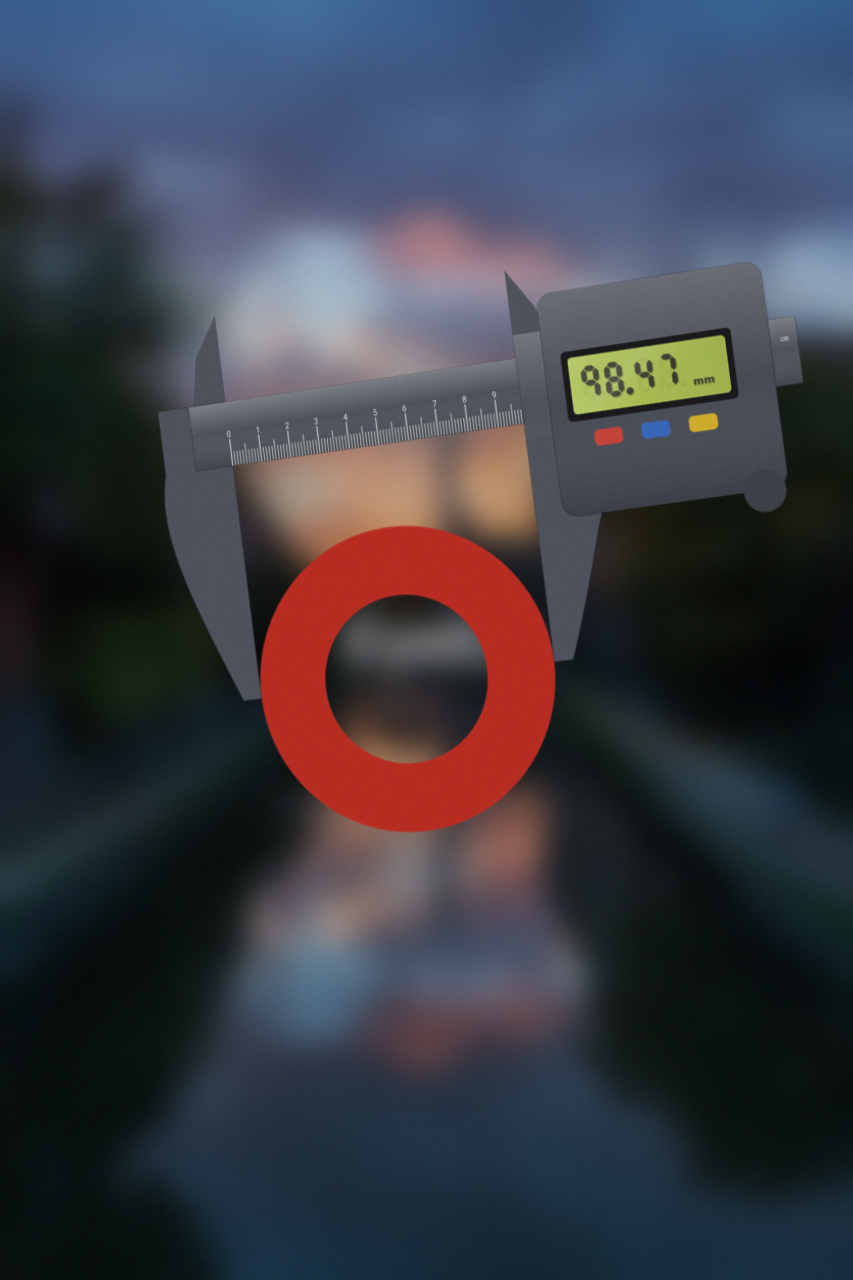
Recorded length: 98.47 mm
